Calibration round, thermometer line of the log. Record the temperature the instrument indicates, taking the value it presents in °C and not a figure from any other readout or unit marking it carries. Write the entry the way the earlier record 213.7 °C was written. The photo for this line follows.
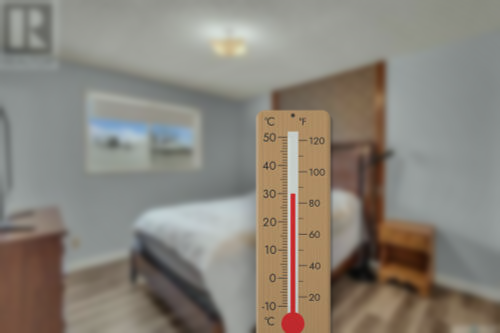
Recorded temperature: 30 °C
